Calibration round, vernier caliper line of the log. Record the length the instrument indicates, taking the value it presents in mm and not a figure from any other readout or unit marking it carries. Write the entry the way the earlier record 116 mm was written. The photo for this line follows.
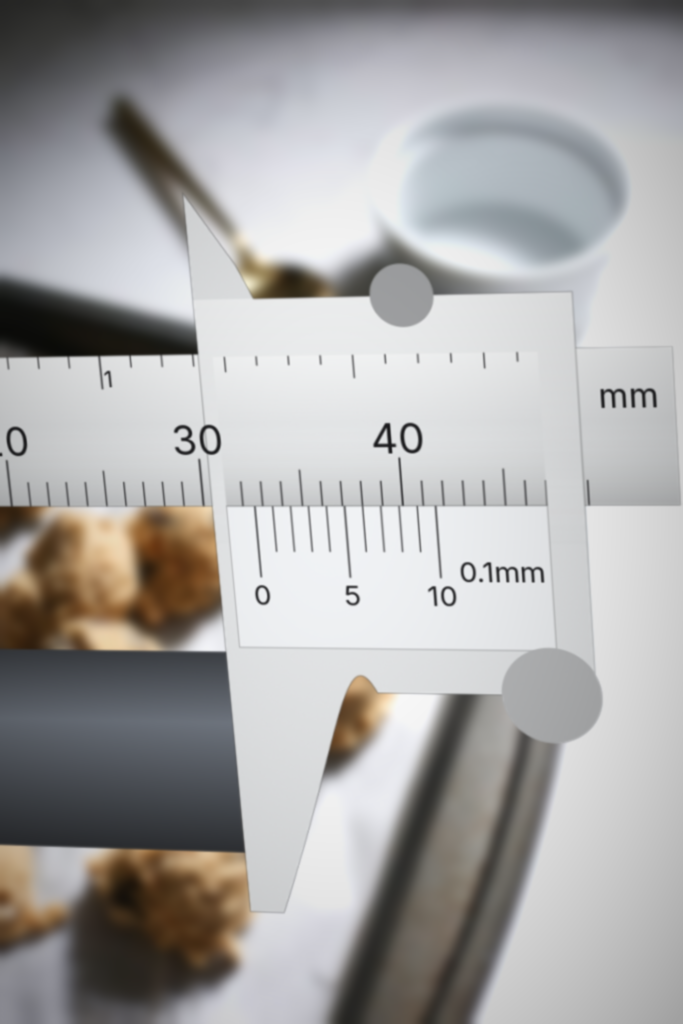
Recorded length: 32.6 mm
